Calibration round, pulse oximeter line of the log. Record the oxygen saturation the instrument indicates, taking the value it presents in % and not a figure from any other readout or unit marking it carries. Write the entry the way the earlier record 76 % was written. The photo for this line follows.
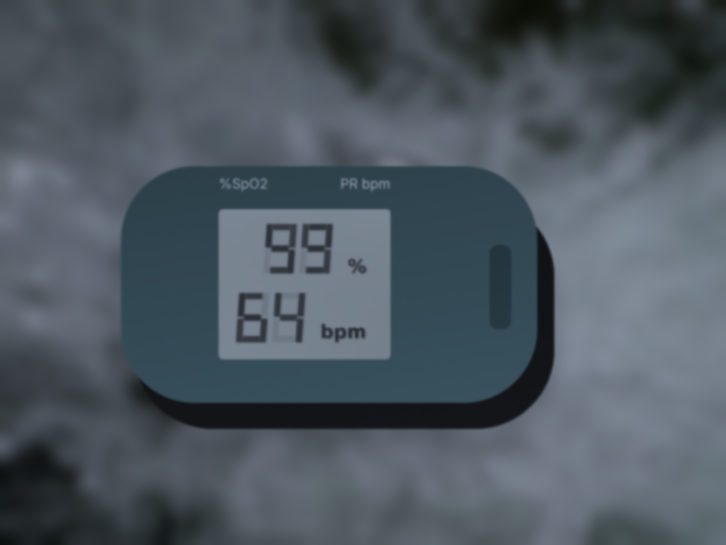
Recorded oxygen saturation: 99 %
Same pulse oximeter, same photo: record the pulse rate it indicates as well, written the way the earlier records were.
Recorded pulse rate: 64 bpm
